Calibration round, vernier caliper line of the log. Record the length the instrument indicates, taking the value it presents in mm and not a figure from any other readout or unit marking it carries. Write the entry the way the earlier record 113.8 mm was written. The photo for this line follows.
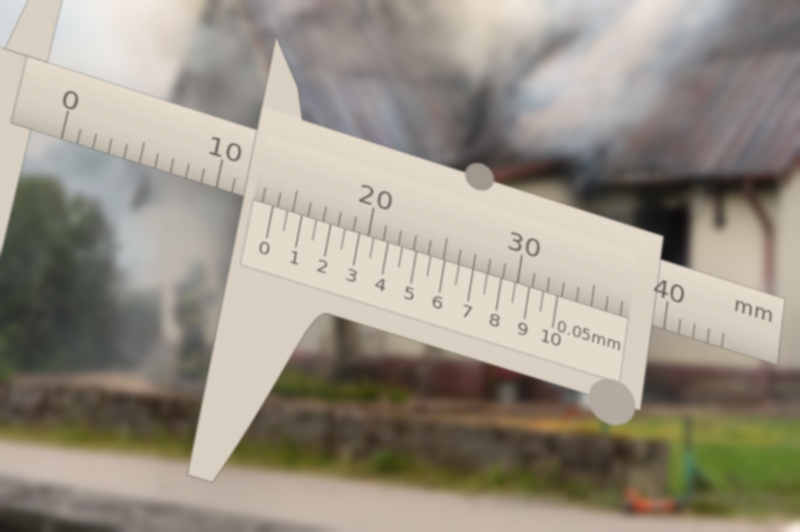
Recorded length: 13.7 mm
